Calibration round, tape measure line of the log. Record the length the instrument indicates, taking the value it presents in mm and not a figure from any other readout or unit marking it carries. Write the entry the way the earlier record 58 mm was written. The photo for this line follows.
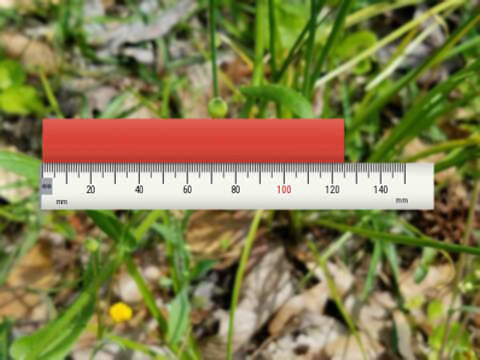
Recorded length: 125 mm
